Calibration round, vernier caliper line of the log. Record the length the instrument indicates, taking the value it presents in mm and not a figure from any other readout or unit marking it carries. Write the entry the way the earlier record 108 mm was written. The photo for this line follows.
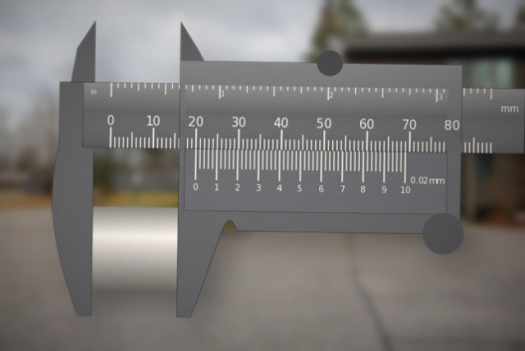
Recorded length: 20.0 mm
